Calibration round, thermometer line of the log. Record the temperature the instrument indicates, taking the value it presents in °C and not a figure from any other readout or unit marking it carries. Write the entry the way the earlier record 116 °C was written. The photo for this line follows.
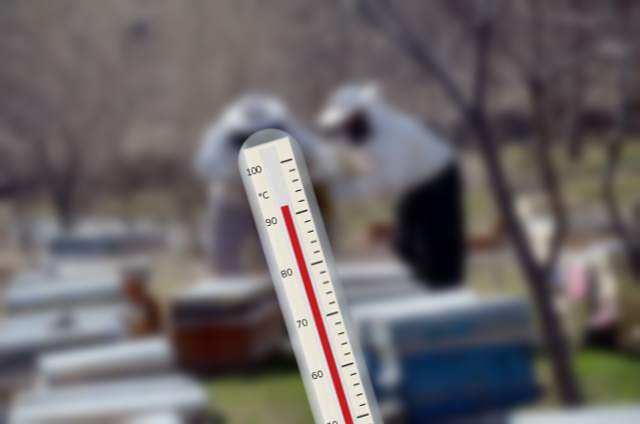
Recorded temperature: 92 °C
